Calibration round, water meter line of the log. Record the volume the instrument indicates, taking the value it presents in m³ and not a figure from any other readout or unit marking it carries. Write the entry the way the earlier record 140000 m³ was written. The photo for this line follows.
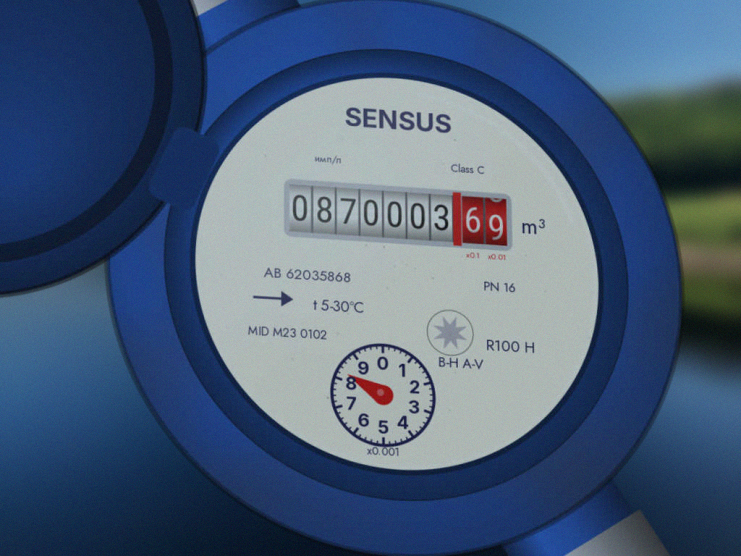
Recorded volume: 870003.688 m³
